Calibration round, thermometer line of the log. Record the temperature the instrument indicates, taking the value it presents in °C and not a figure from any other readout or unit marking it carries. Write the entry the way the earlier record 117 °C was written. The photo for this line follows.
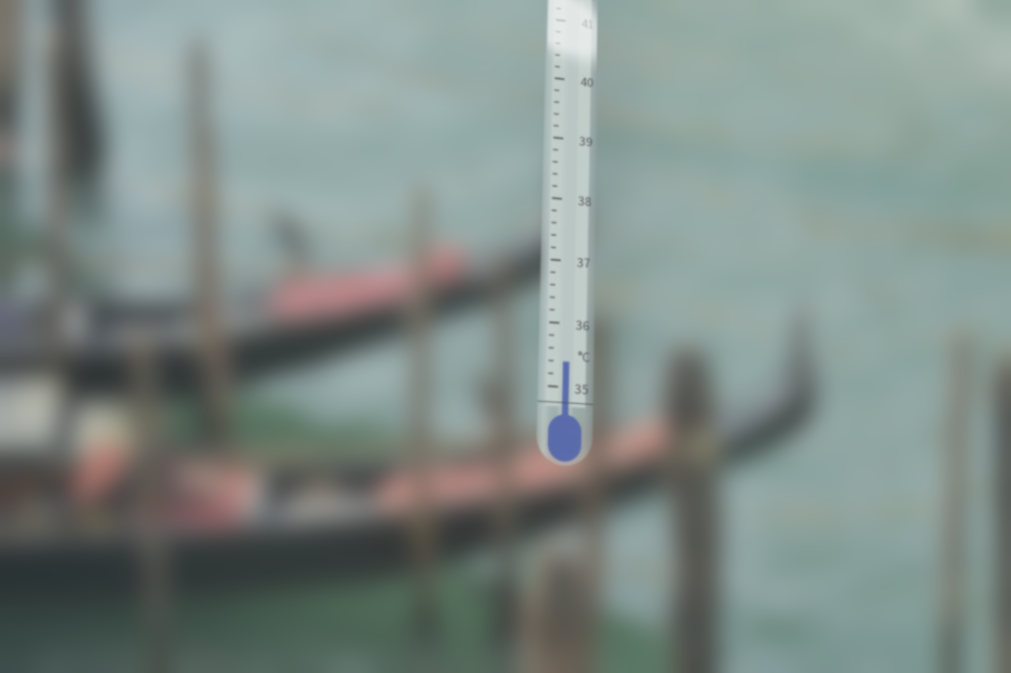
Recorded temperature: 35.4 °C
